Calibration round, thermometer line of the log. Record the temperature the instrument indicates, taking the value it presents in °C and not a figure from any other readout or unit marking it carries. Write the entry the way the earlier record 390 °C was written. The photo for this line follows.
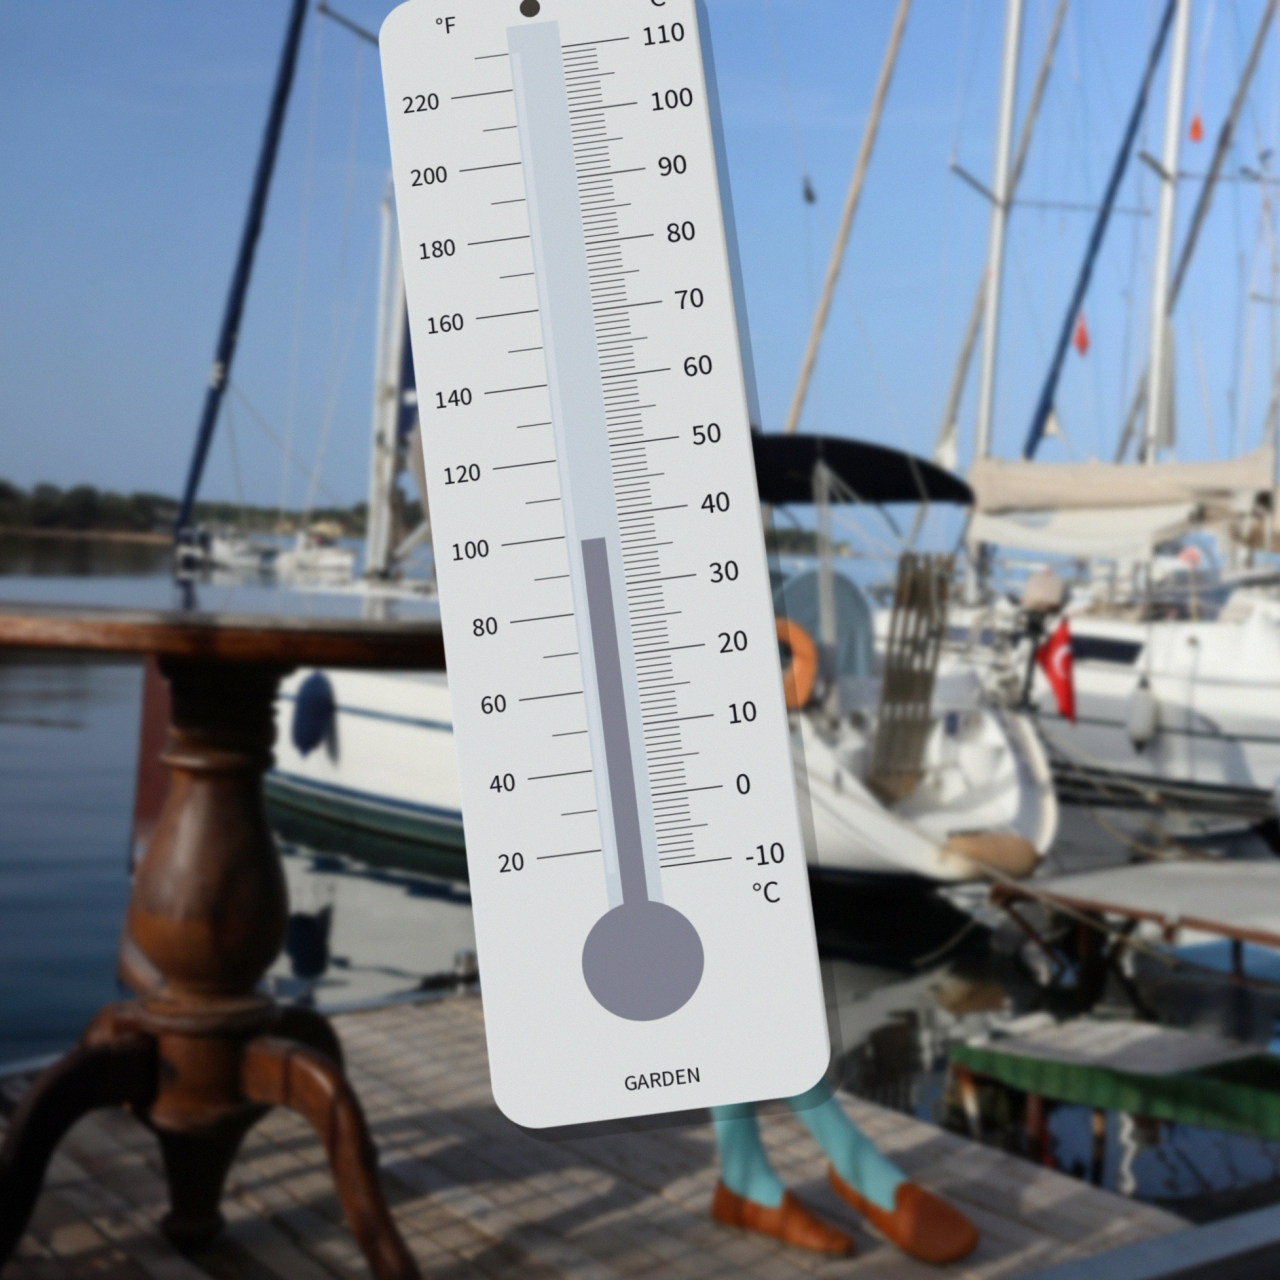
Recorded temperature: 37 °C
